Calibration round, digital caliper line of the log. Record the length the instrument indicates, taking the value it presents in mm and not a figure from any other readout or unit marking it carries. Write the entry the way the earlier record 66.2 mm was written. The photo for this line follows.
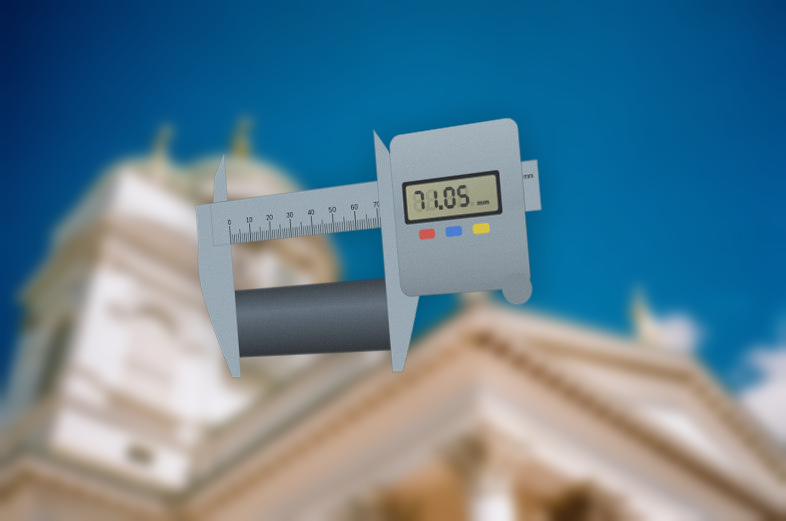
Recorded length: 71.05 mm
